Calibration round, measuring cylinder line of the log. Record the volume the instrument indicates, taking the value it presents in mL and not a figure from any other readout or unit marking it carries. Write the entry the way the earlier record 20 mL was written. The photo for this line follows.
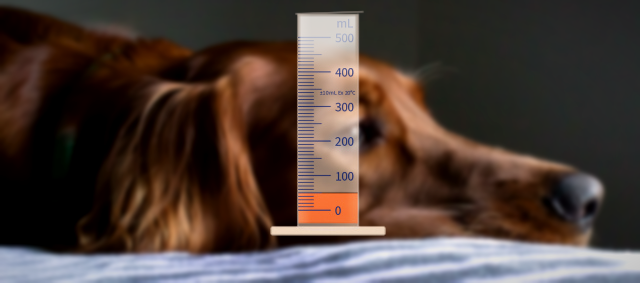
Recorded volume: 50 mL
